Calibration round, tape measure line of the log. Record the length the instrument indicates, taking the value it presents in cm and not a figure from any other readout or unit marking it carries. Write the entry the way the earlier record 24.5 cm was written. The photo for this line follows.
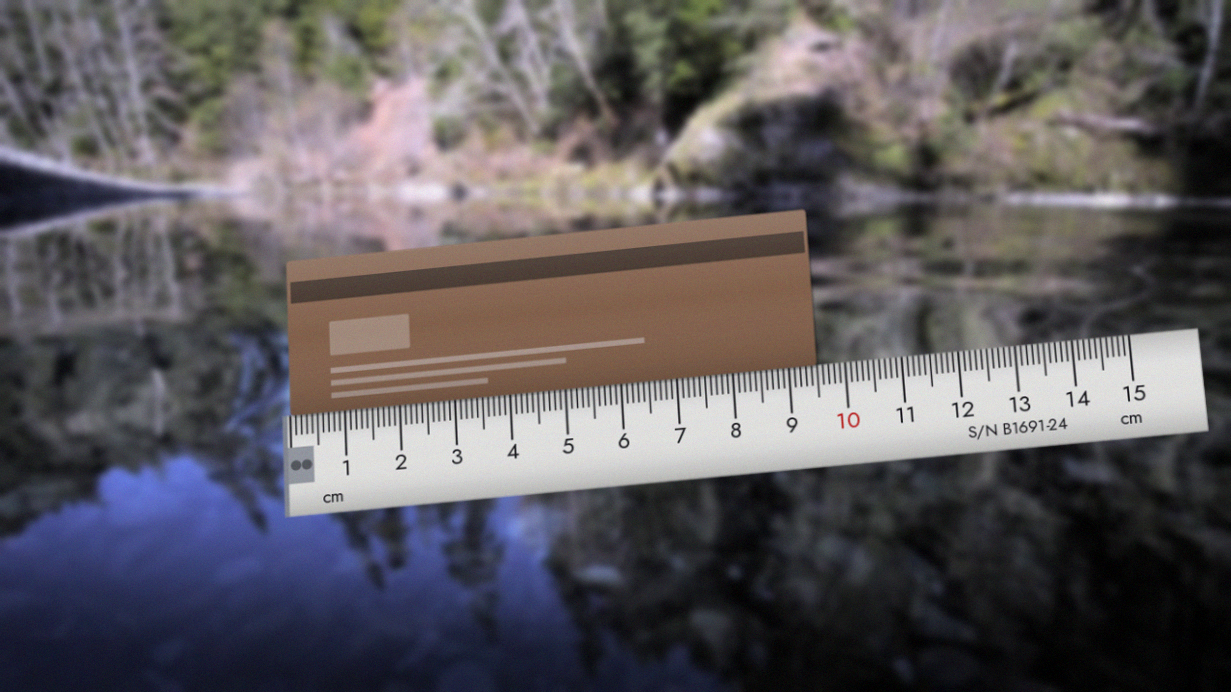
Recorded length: 9.5 cm
